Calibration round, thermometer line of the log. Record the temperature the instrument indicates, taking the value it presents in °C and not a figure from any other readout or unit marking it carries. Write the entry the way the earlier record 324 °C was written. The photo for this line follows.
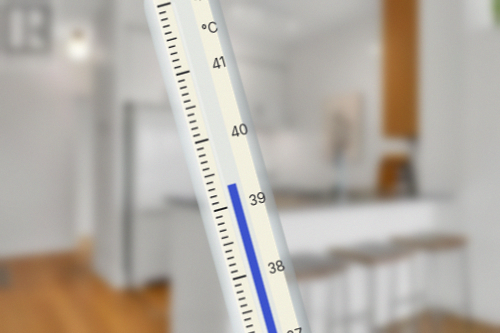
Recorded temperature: 39.3 °C
